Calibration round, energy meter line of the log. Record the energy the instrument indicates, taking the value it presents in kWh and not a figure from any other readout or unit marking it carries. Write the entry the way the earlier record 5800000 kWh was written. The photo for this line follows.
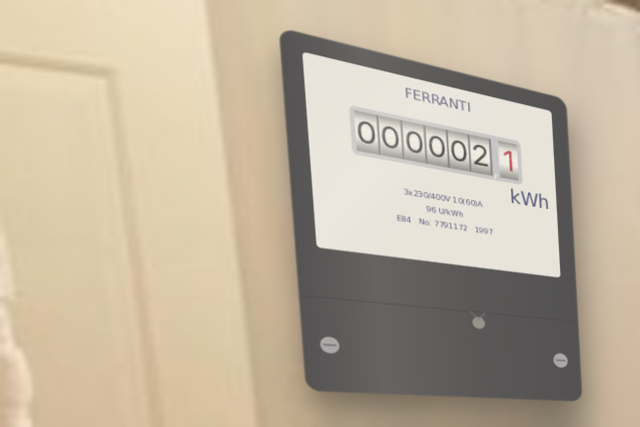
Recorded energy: 2.1 kWh
